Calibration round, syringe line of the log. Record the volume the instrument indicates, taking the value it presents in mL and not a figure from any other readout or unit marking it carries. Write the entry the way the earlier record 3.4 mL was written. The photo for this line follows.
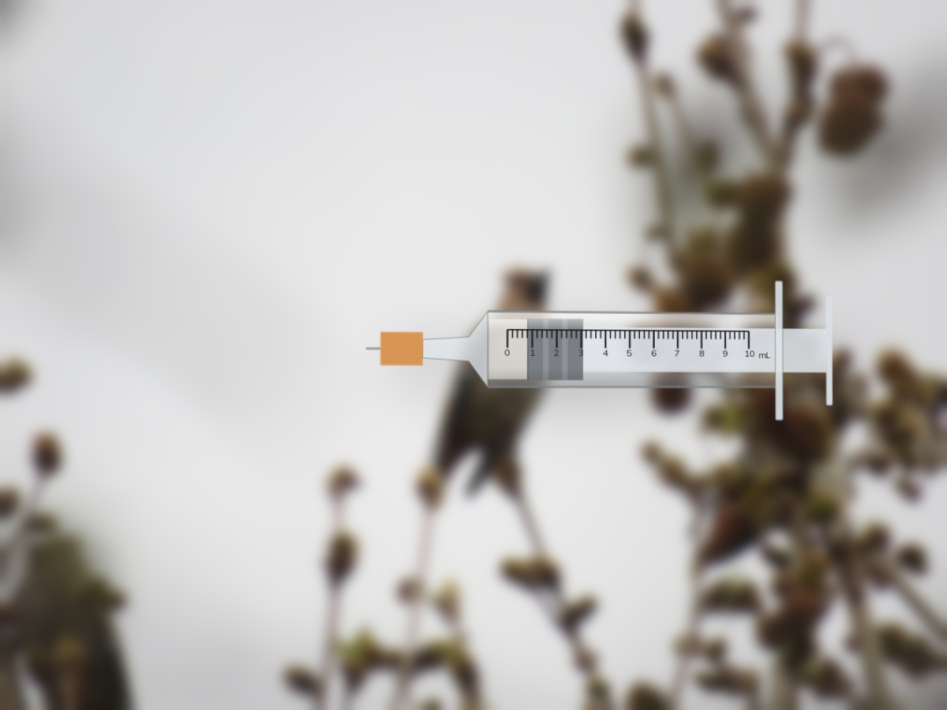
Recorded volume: 0.8 mL
